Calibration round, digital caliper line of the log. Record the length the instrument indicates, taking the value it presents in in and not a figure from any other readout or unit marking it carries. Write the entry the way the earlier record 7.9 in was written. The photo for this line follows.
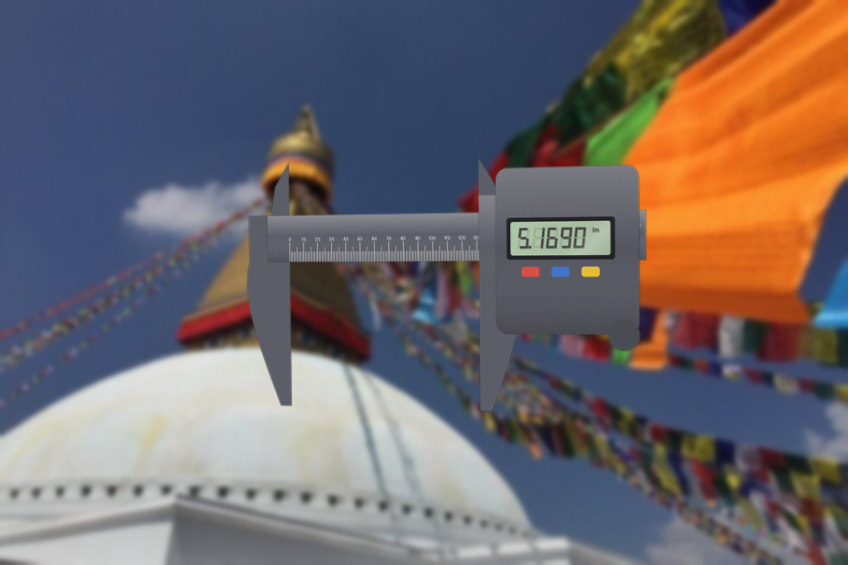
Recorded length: 5.1690 in
